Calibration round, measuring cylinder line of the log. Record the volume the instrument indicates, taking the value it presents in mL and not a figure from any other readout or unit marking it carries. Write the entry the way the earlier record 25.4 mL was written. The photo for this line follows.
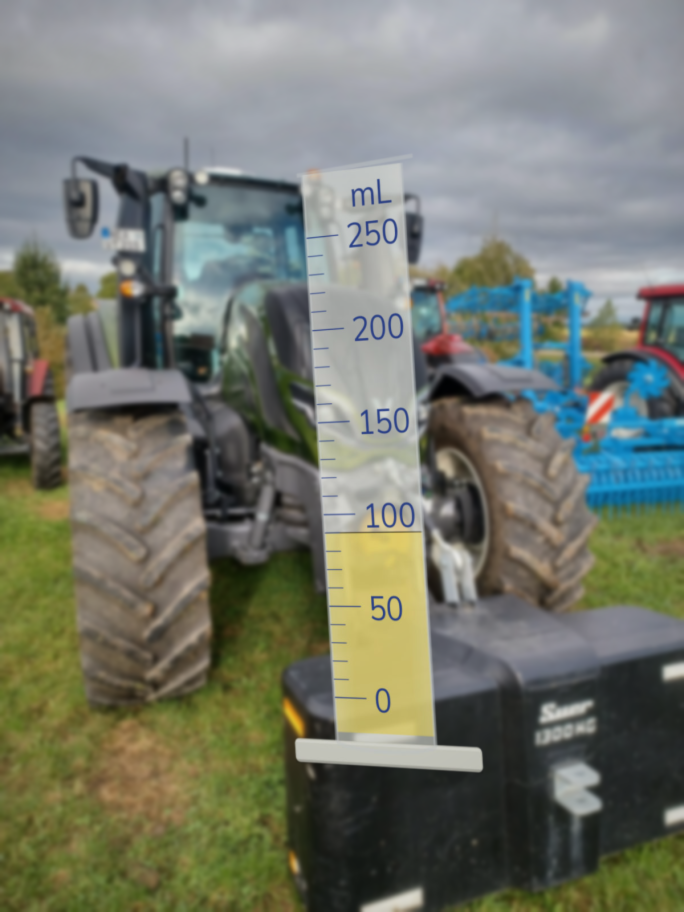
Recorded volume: 90 mL
